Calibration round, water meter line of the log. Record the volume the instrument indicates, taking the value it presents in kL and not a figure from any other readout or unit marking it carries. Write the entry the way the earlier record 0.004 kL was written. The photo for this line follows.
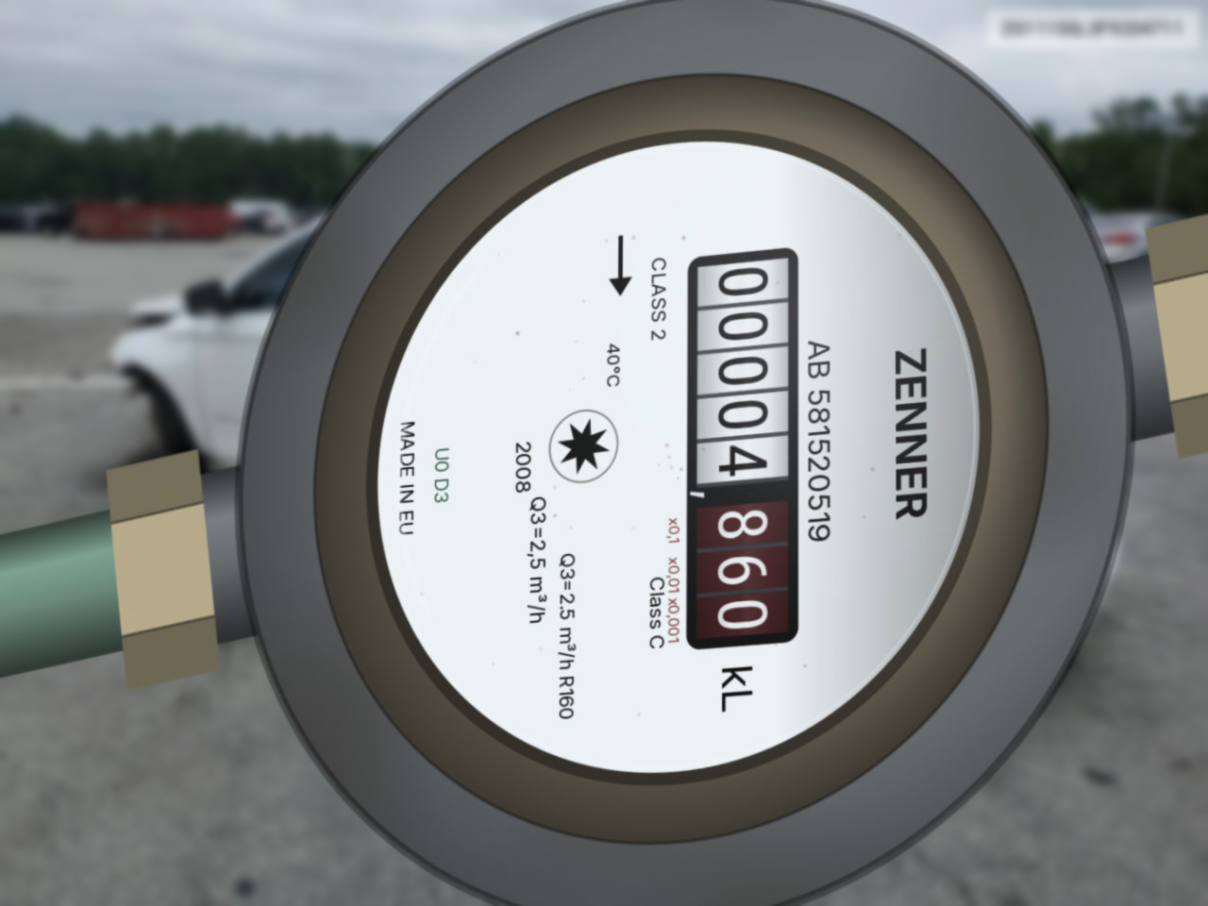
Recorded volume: 4.860 kL
